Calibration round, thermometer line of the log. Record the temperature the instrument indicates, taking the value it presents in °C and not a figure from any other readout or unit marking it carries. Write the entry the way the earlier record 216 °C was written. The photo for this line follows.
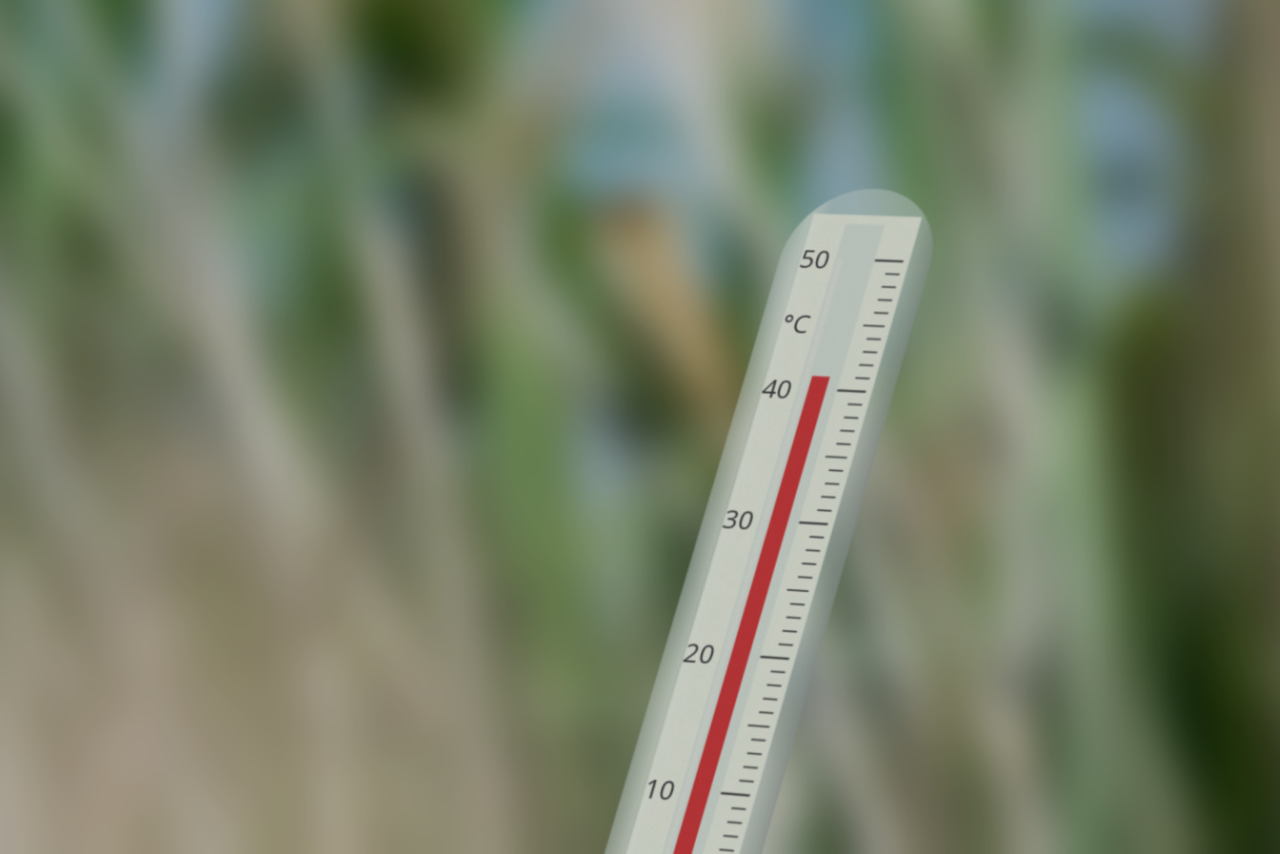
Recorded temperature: 41 °C
